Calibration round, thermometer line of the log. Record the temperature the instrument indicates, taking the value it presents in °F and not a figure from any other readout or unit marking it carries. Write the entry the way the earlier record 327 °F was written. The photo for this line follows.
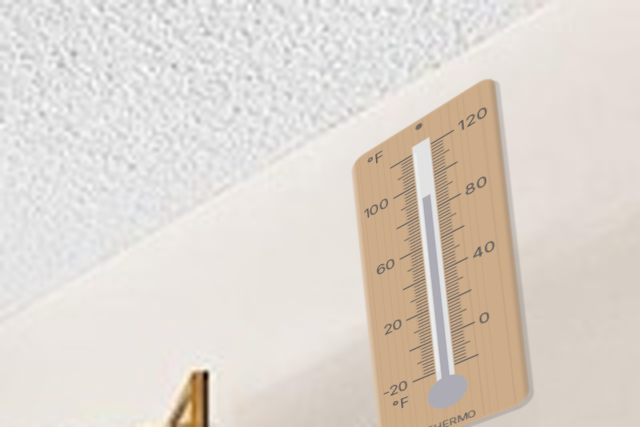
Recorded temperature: 90 °F
